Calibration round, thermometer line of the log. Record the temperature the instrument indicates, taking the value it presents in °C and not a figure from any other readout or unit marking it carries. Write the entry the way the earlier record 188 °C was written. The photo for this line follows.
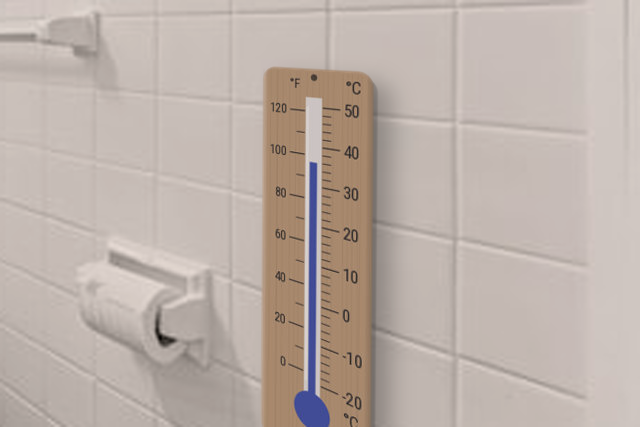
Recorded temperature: 36 °C
